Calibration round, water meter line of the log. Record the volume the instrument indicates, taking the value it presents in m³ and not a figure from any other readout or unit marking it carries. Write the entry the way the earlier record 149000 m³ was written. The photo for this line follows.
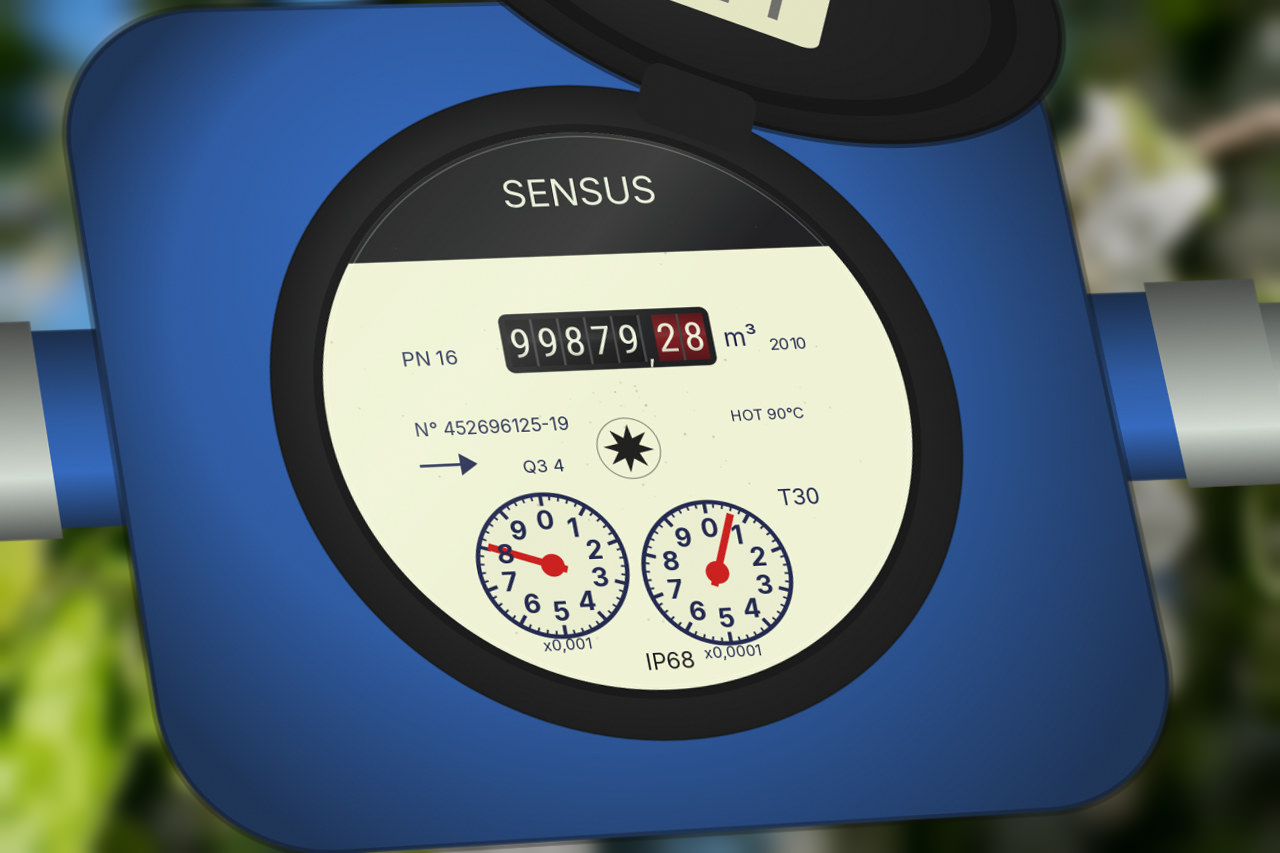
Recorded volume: 99879.2880 m³
